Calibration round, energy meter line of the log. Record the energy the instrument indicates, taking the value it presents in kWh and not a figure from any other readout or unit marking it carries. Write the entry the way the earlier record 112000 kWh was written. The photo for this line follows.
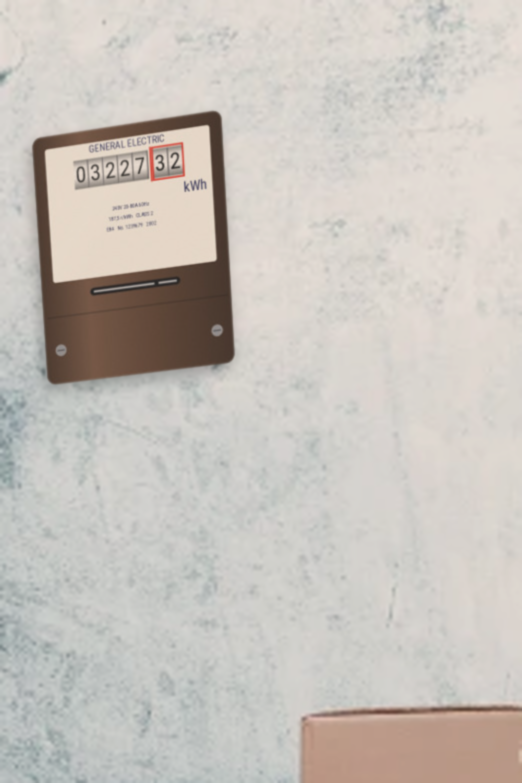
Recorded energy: 3227.32 kWh
